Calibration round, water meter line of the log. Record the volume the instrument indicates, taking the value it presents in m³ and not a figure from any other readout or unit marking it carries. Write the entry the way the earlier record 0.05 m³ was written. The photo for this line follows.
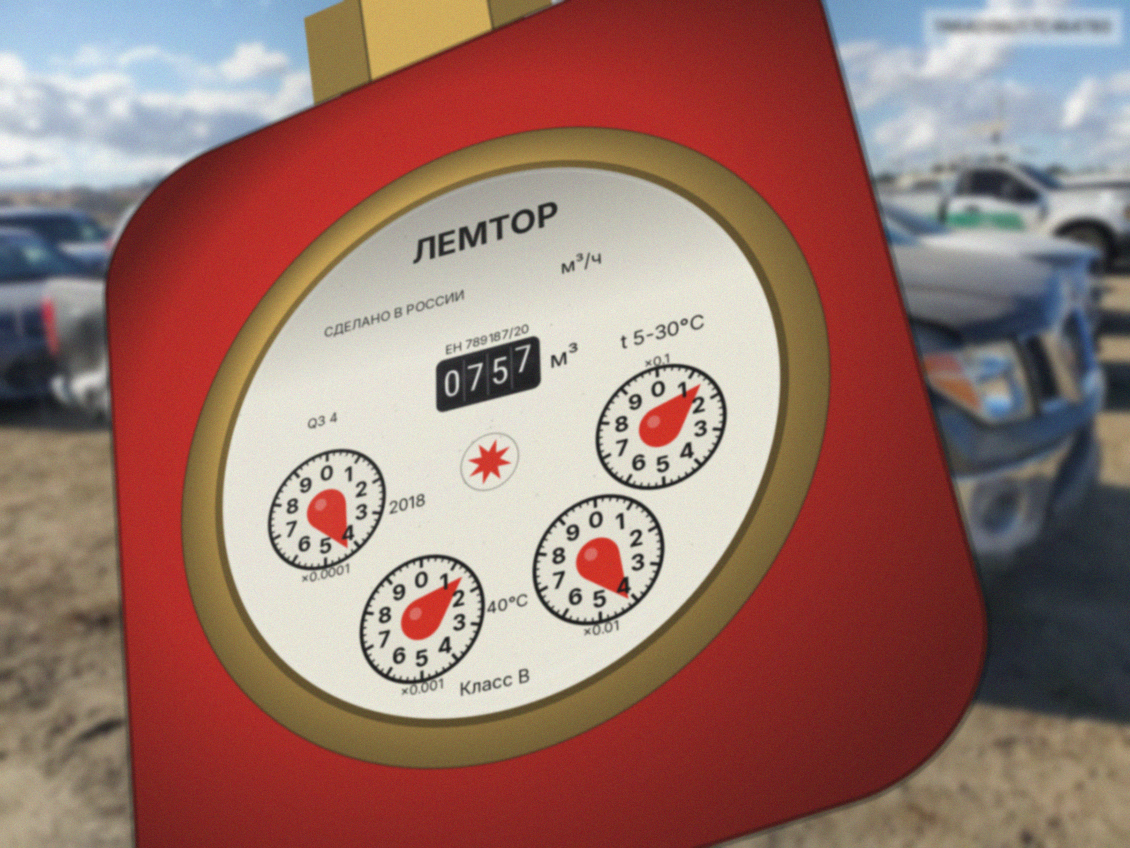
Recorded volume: 757.1414 m³
